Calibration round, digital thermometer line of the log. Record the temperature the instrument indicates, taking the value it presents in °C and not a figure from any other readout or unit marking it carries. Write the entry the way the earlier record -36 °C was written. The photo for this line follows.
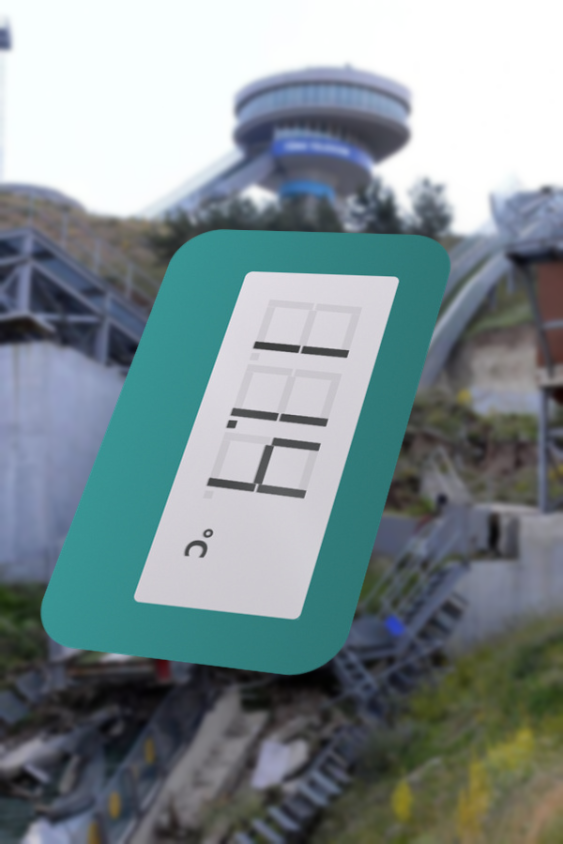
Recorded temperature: 11.4 °C
